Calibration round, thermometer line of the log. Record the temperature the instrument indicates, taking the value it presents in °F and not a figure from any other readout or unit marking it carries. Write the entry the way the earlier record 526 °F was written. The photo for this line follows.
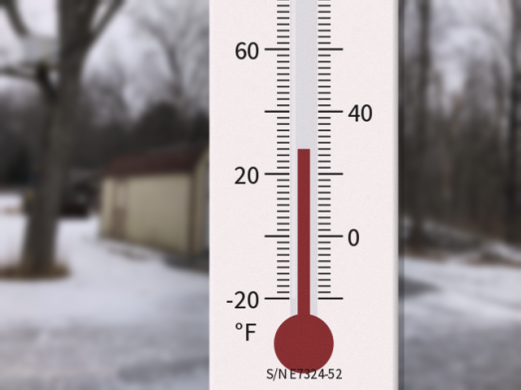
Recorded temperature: 28 °F
